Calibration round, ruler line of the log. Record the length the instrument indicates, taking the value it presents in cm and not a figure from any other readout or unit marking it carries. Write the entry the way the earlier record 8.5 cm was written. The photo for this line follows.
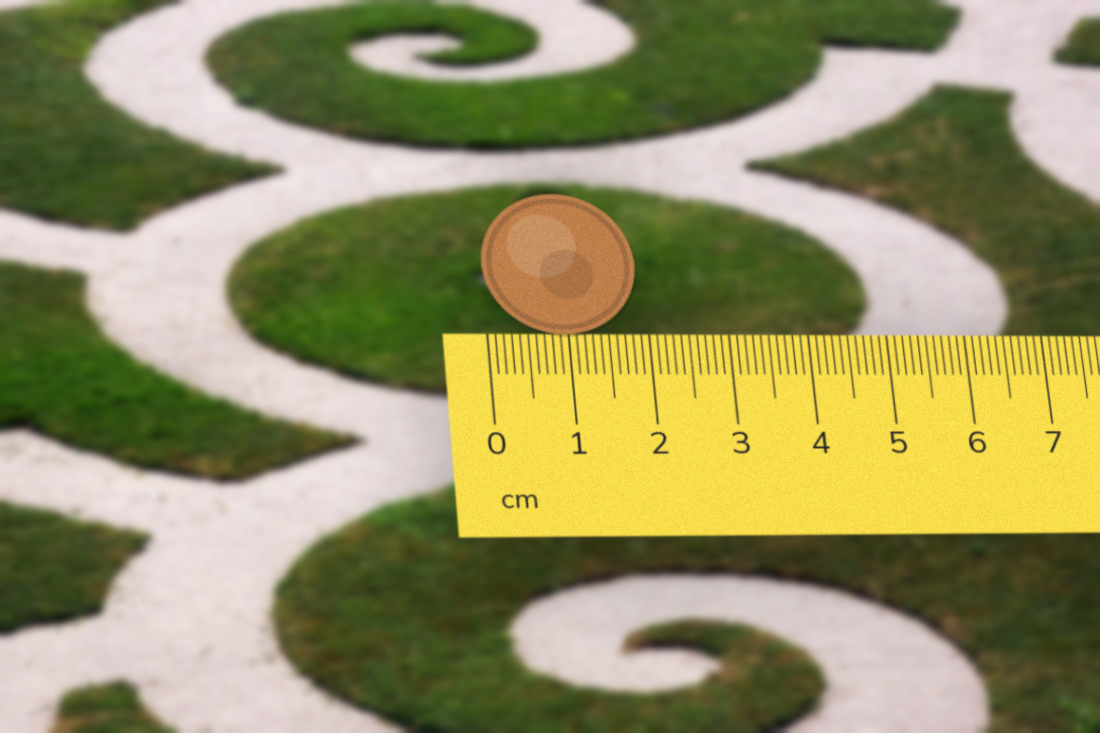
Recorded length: 1.9 cm
